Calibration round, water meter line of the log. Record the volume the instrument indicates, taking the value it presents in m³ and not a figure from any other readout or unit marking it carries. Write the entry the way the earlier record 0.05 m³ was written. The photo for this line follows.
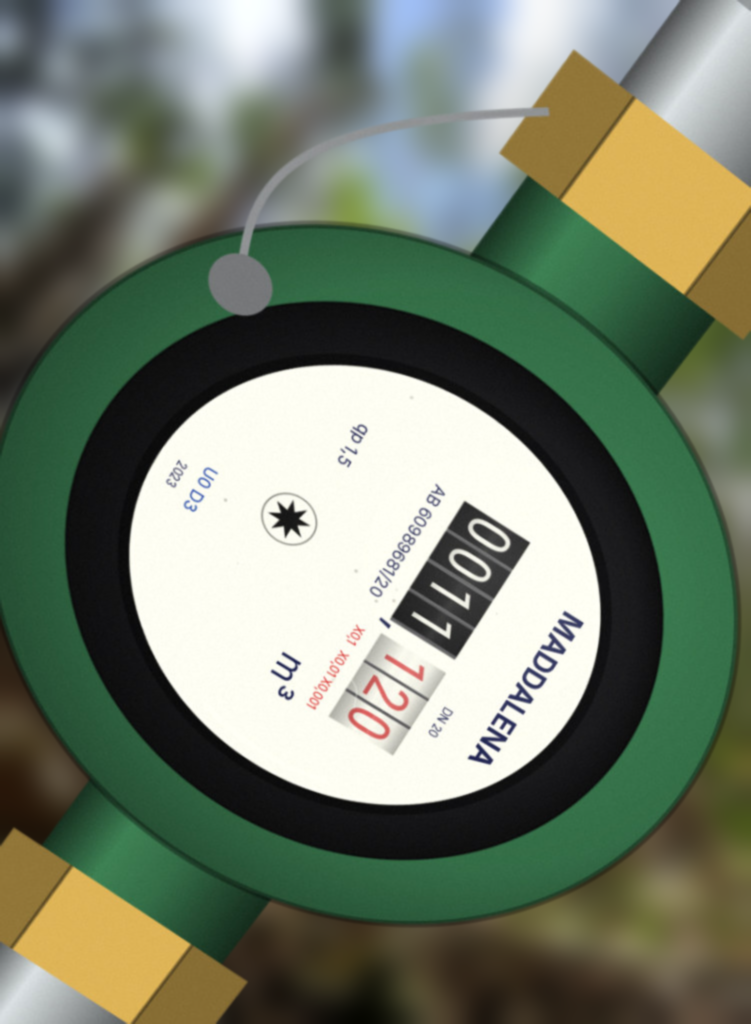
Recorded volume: 11.120 m³
